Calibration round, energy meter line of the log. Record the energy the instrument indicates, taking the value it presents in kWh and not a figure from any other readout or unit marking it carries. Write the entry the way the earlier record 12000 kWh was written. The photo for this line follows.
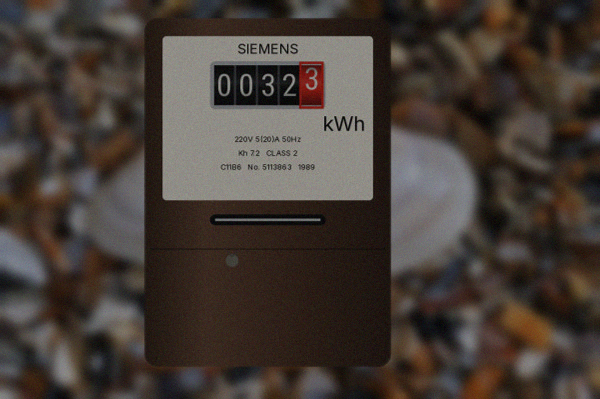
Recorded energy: 32.3 kWh
